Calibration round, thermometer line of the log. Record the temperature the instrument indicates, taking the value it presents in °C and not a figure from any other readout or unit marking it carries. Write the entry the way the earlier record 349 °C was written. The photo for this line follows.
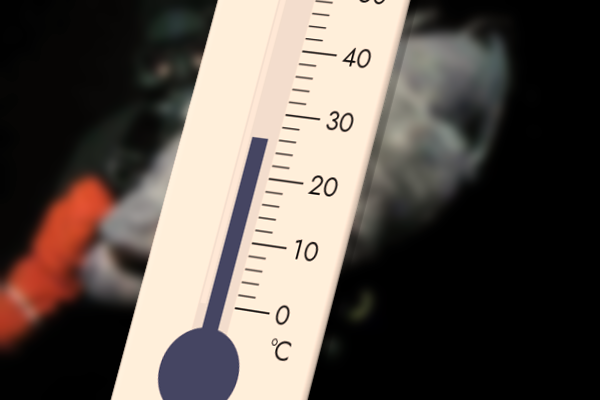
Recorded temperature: 26 °C
